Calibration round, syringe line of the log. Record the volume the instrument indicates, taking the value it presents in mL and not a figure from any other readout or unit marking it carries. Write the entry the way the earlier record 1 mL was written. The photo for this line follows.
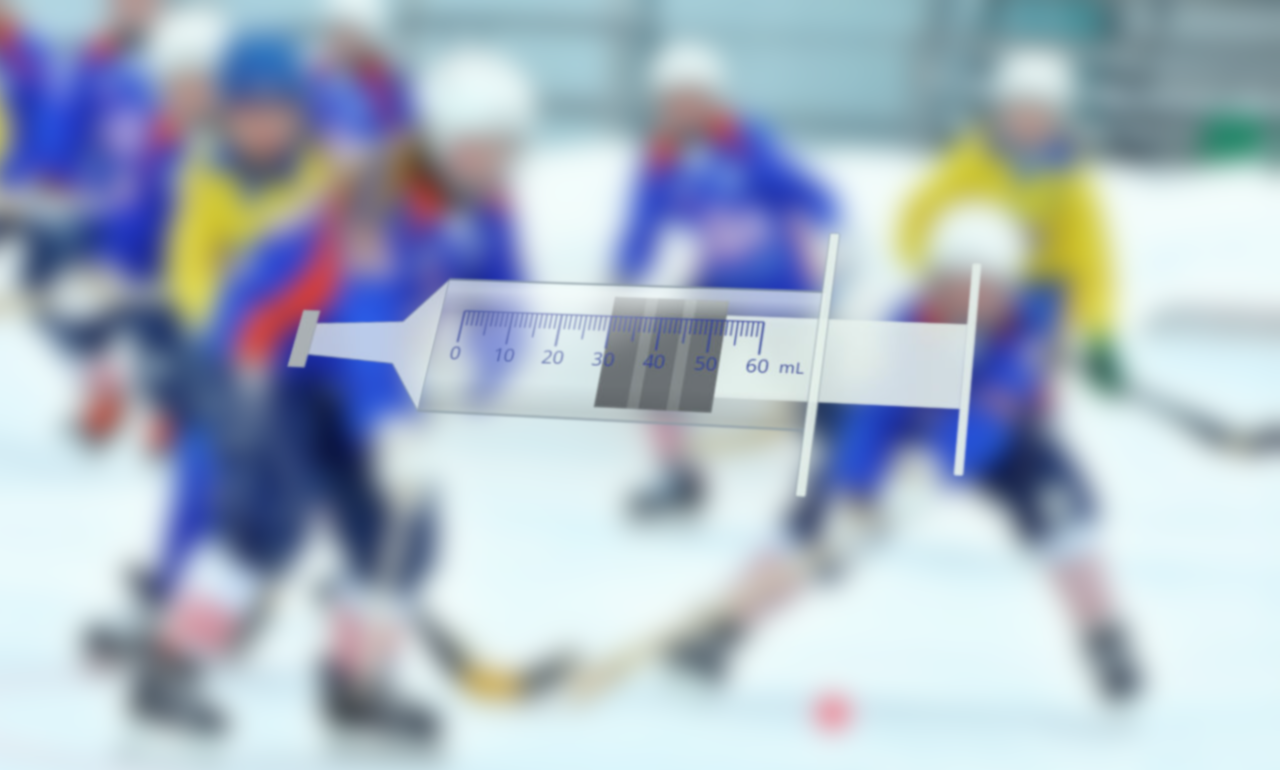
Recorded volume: 30 mL
